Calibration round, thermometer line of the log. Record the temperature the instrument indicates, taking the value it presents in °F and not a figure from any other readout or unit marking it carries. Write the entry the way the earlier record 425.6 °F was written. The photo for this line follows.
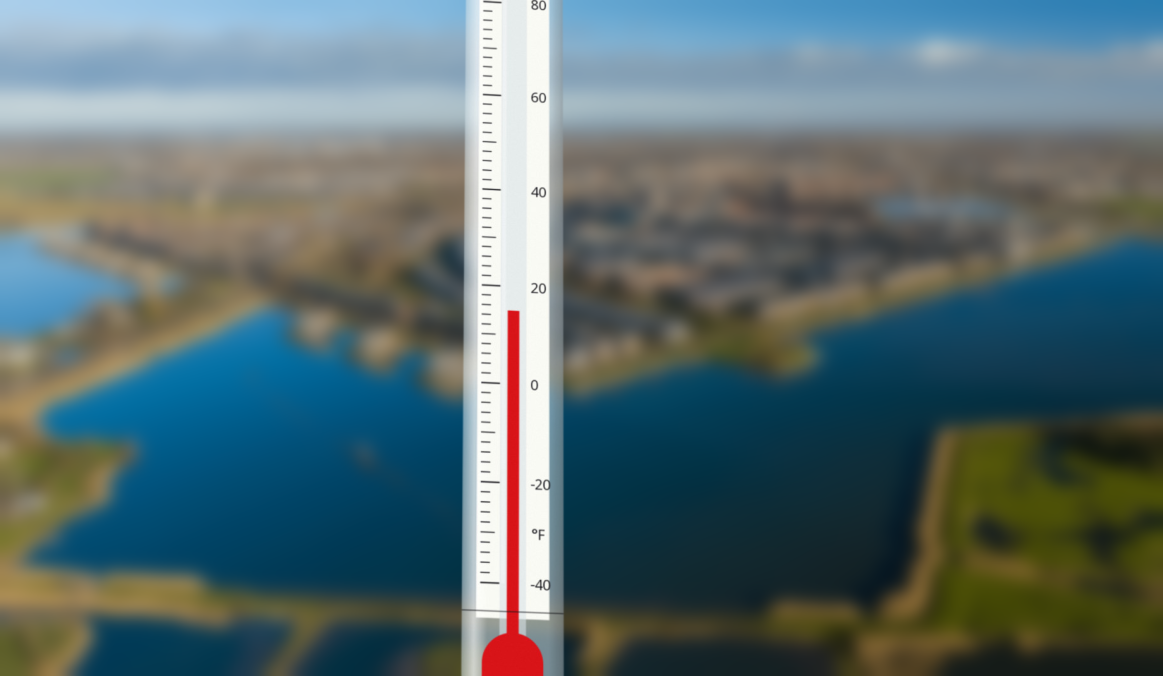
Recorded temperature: 15 °F
